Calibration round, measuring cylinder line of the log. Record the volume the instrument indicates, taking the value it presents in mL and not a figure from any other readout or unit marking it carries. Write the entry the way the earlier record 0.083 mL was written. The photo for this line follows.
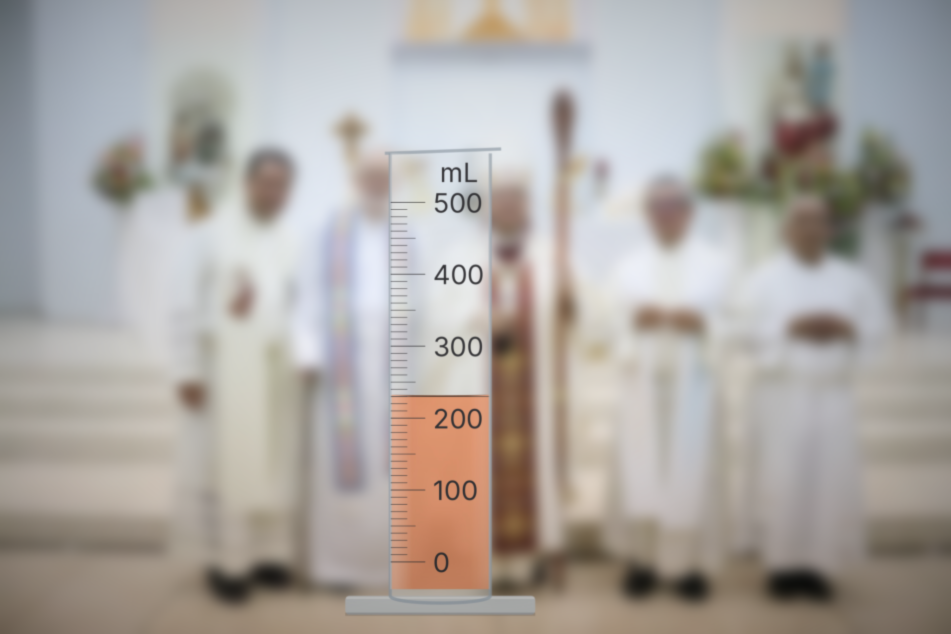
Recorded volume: 230 mL
